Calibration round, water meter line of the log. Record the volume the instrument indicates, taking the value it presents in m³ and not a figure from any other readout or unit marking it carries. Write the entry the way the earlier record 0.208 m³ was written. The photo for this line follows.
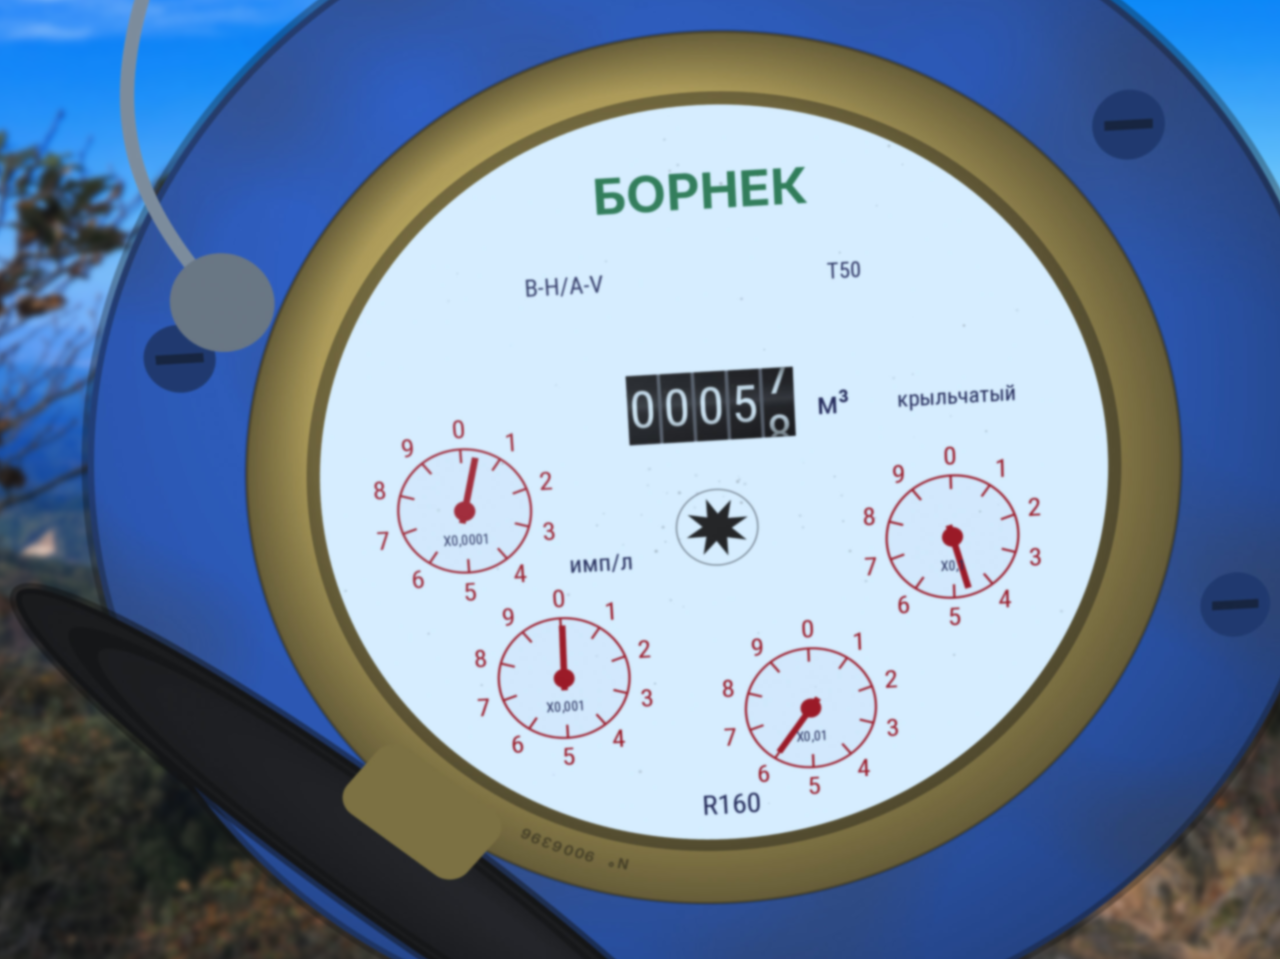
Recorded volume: 57.4600 m³
